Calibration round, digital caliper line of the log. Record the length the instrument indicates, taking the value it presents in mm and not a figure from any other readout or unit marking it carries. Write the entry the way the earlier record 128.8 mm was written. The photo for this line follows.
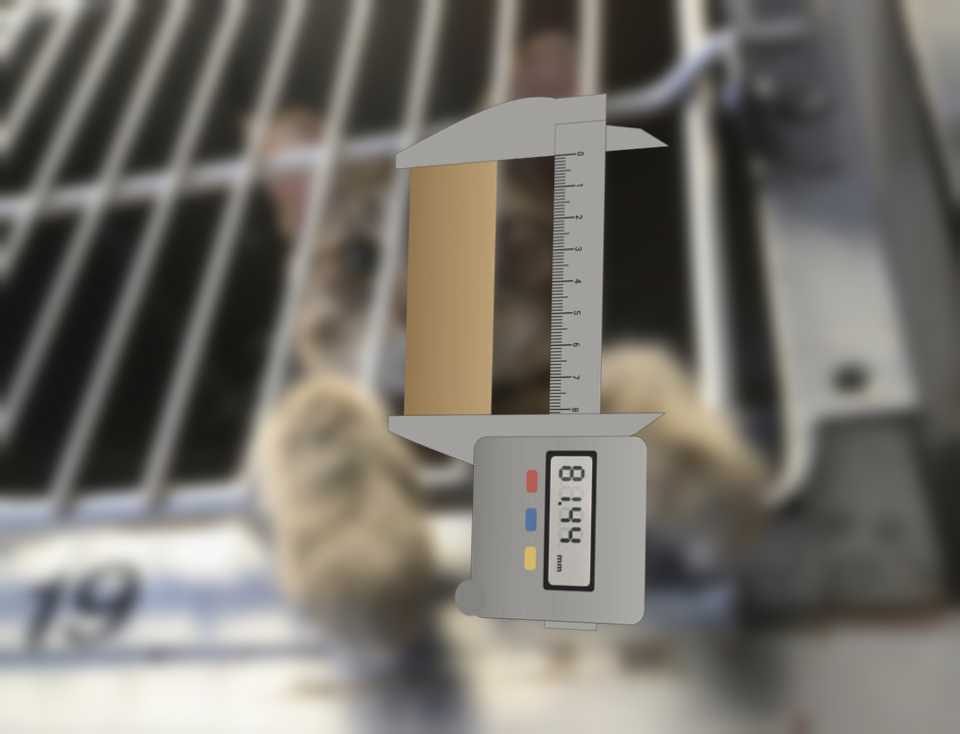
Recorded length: 81.44 mm
